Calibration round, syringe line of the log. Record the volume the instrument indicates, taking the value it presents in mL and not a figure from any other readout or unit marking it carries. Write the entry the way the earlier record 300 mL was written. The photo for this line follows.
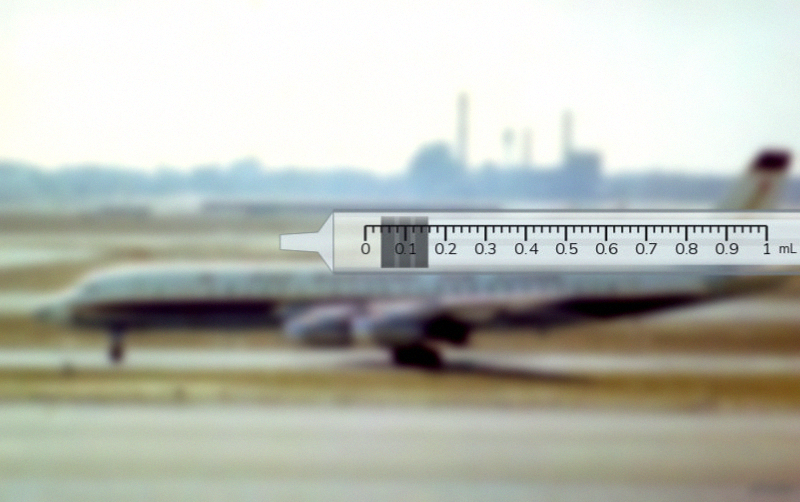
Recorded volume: 0.04 mL
